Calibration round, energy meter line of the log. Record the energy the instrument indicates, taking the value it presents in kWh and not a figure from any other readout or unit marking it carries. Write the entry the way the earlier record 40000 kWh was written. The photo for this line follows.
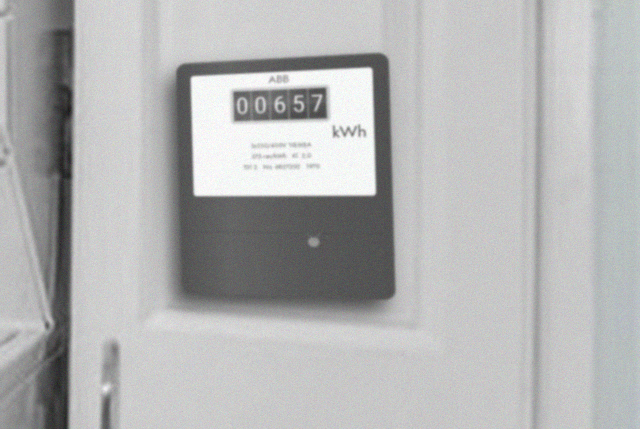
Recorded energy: 657 kWh
